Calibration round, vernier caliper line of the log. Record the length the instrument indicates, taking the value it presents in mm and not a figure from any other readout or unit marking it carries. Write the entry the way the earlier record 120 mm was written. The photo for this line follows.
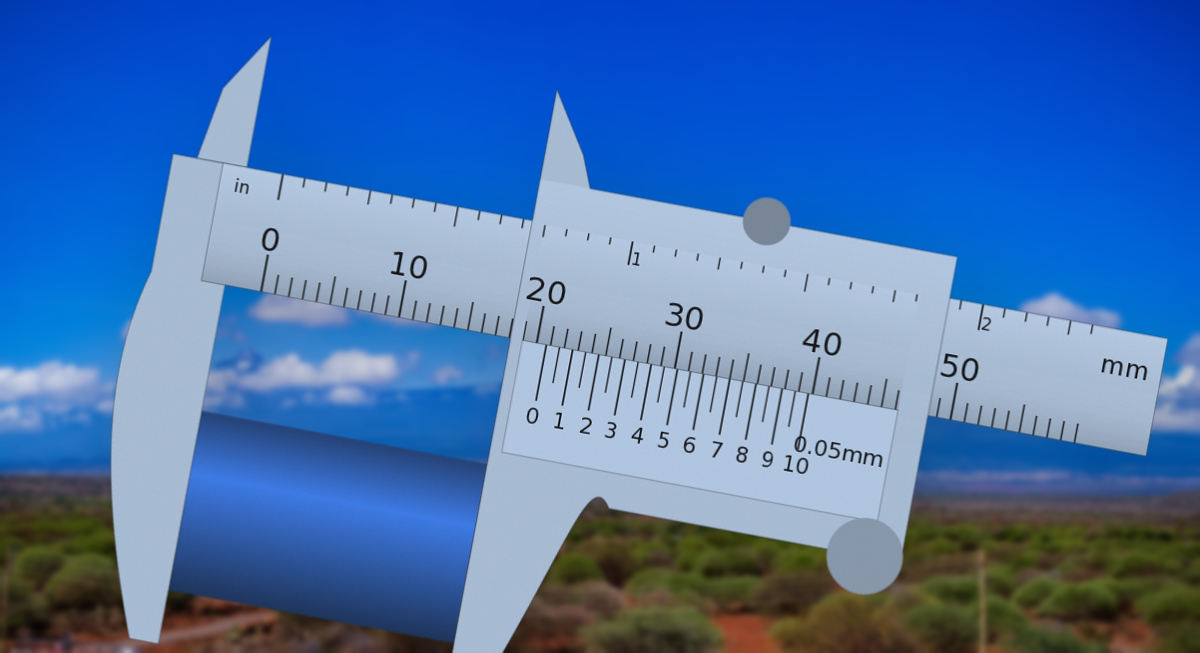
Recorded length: 20.7 mm
